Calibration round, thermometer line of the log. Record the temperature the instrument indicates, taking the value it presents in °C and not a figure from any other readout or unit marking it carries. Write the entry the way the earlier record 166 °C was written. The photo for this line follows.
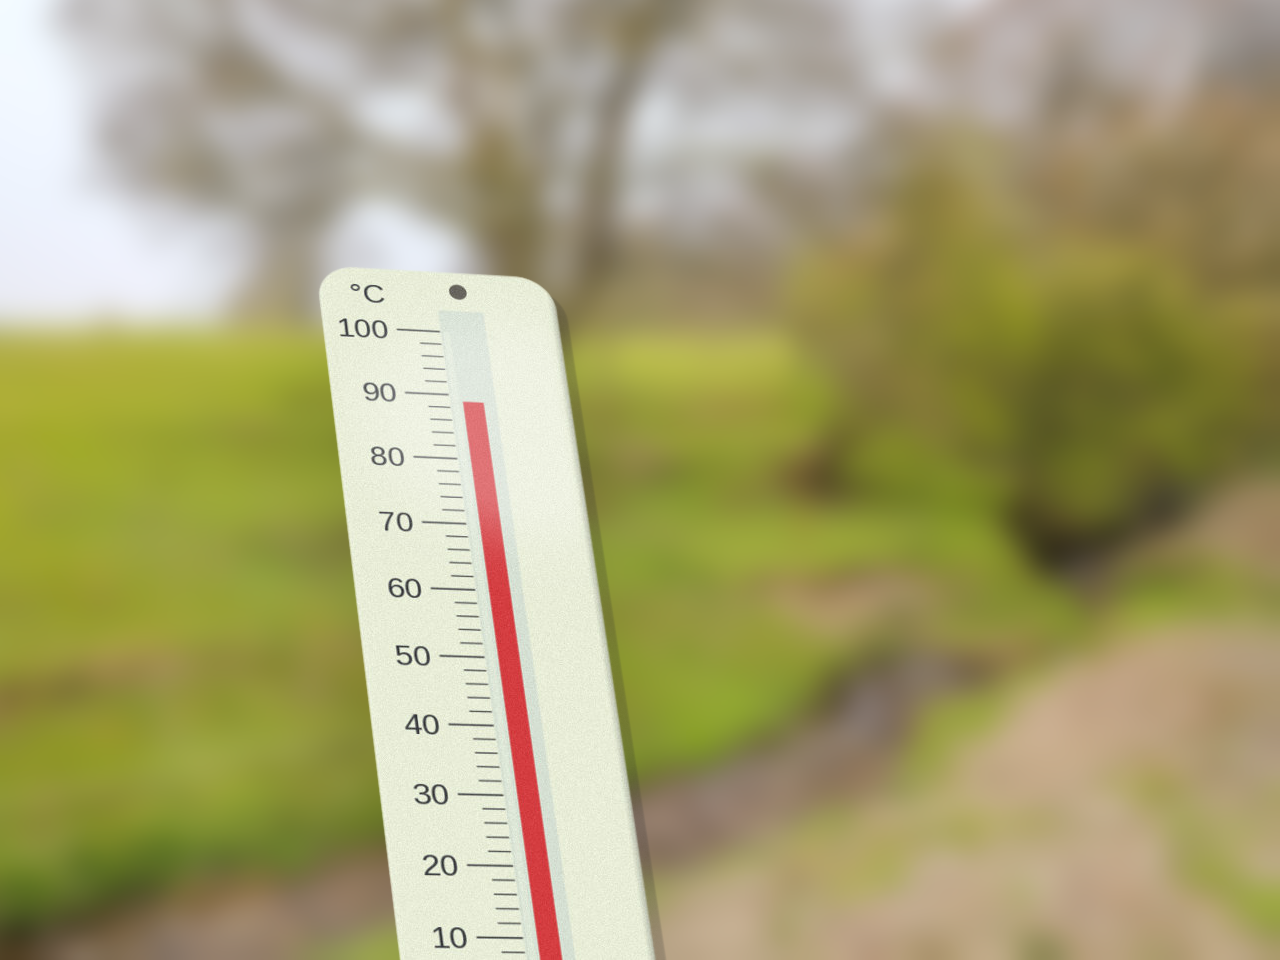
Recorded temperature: 89 °C
